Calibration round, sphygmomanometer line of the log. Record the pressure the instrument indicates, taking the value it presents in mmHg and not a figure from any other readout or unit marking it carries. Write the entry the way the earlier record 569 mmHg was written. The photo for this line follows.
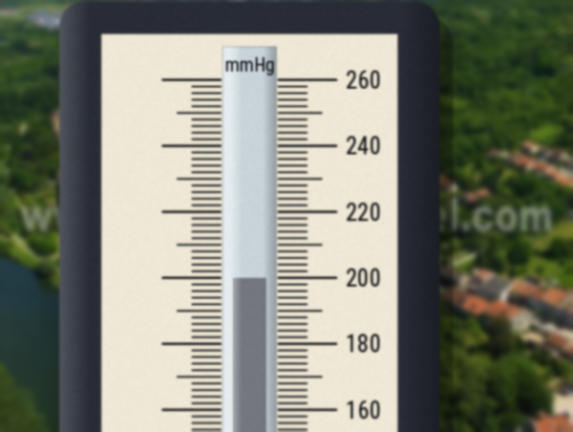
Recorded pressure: 200 mmHg
